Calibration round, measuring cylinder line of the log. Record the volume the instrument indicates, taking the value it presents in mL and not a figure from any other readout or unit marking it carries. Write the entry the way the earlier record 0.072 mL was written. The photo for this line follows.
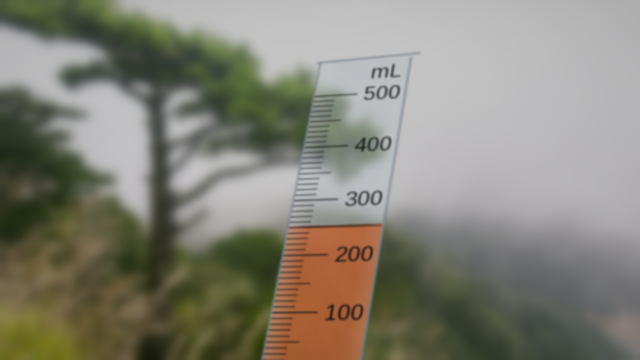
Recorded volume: 250 mL
